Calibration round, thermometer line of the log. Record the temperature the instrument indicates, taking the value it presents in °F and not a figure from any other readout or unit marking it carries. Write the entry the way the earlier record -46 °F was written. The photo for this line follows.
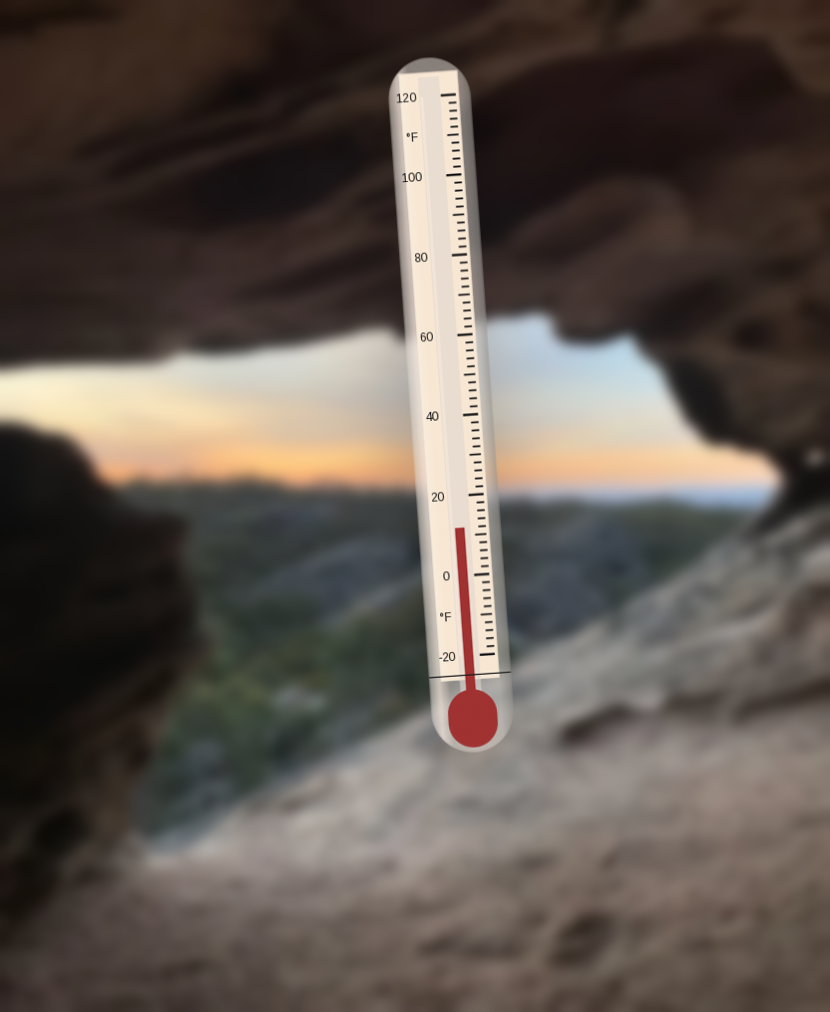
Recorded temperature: 12 °F
